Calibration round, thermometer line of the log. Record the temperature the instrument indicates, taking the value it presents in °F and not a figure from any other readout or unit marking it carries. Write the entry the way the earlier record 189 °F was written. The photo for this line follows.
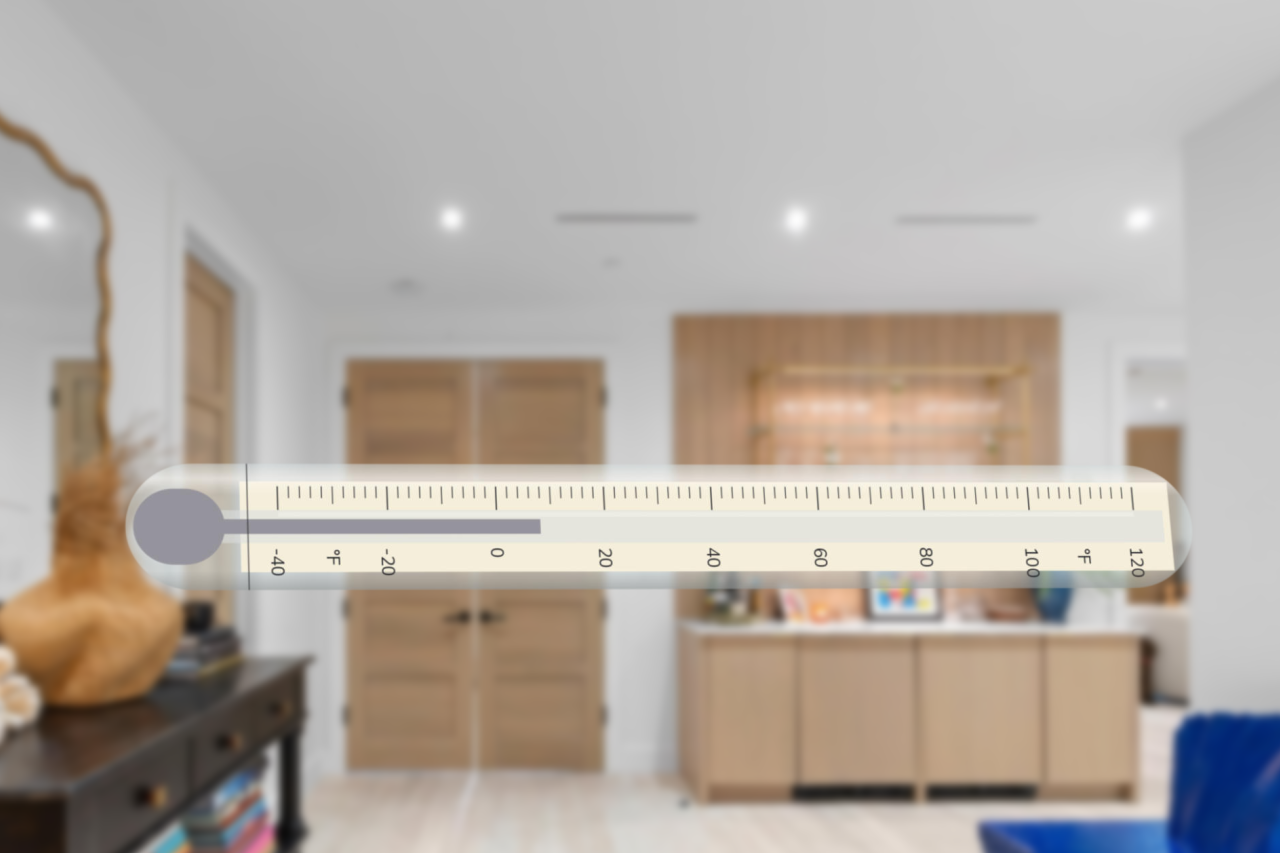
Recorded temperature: 8 °F
